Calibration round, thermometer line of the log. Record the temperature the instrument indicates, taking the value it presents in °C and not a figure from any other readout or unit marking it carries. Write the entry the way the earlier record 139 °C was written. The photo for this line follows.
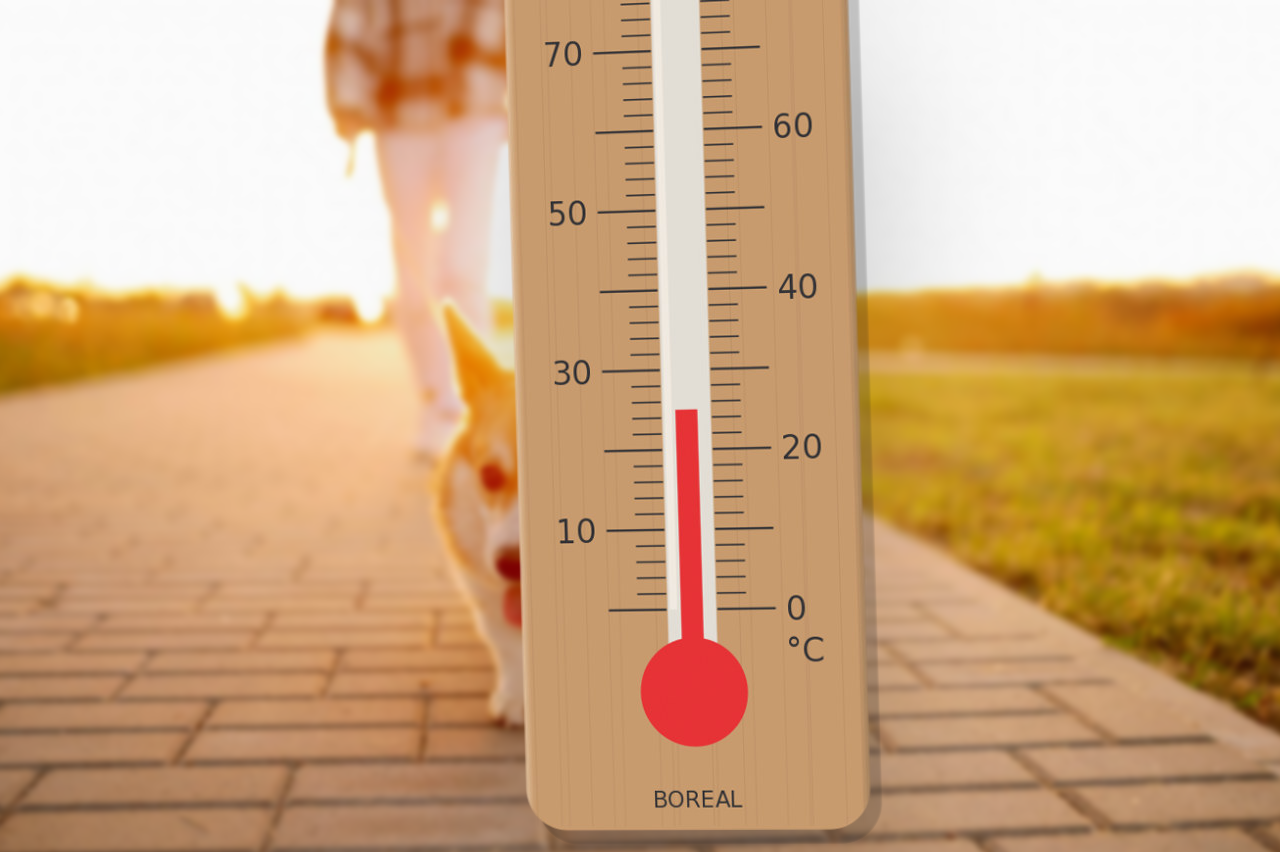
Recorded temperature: 25 °C
